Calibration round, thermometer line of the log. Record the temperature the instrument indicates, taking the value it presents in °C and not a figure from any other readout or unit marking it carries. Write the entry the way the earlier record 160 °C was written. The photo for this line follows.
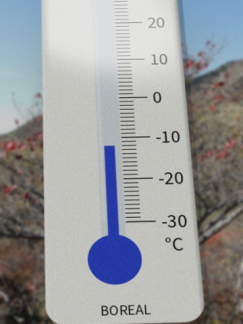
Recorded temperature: -12 °C
